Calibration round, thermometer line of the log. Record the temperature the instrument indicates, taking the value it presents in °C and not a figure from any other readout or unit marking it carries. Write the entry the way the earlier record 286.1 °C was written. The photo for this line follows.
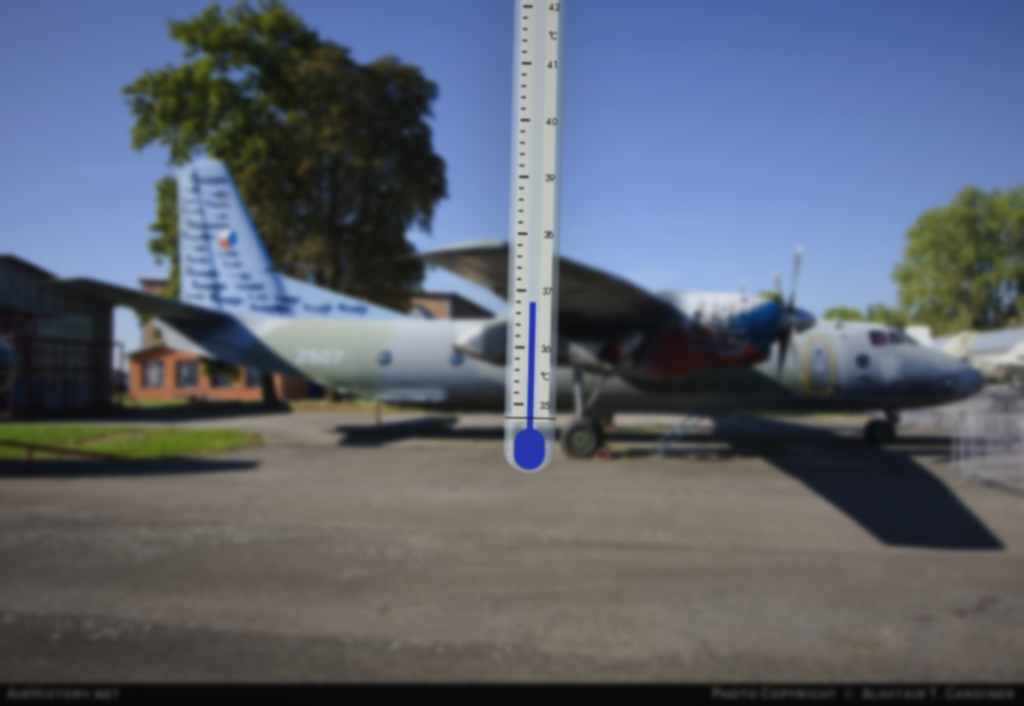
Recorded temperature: 36.8 °C
